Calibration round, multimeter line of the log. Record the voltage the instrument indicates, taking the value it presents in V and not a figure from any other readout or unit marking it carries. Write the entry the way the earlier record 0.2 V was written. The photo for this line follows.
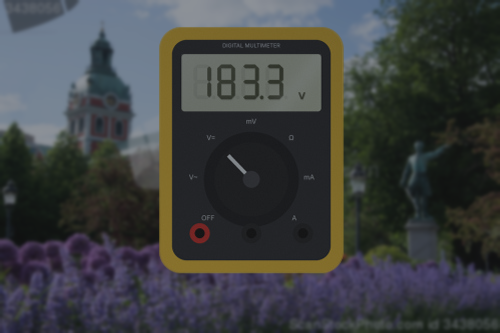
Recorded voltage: 183.3 V
